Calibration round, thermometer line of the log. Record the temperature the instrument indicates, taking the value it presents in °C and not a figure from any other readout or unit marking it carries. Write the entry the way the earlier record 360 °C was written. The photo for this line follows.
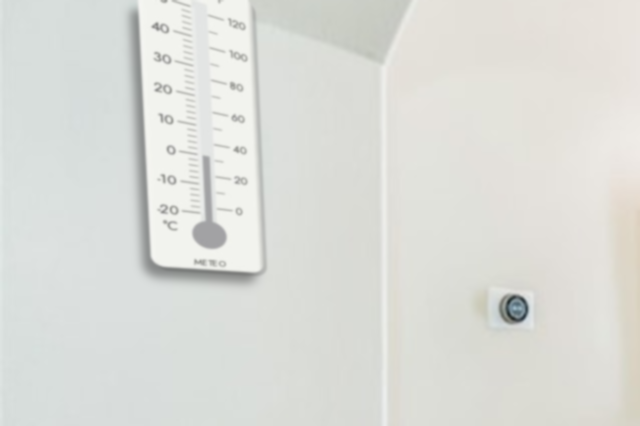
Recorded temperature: 0 °C
